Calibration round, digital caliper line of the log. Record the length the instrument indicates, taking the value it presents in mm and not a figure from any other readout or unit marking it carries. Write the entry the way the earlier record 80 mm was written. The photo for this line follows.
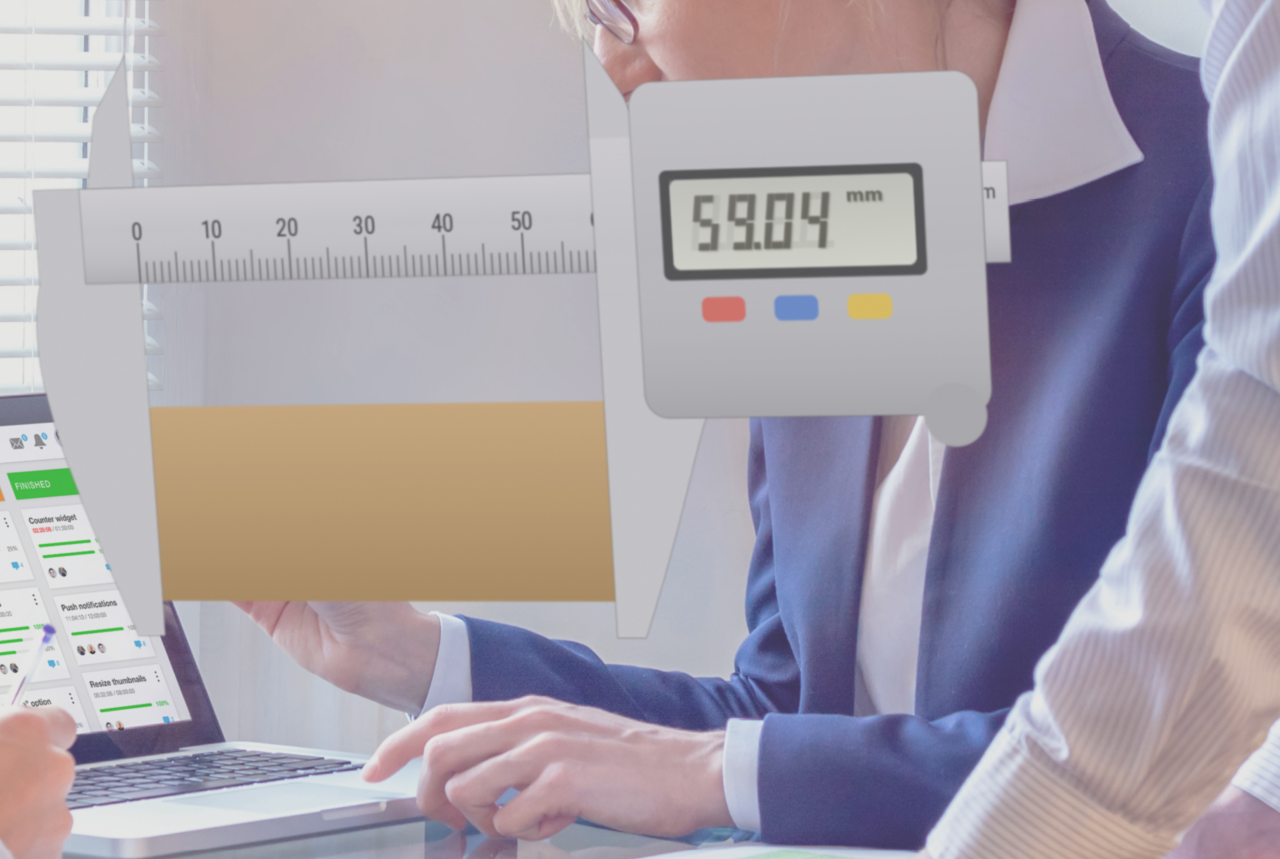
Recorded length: 59.04 mm
